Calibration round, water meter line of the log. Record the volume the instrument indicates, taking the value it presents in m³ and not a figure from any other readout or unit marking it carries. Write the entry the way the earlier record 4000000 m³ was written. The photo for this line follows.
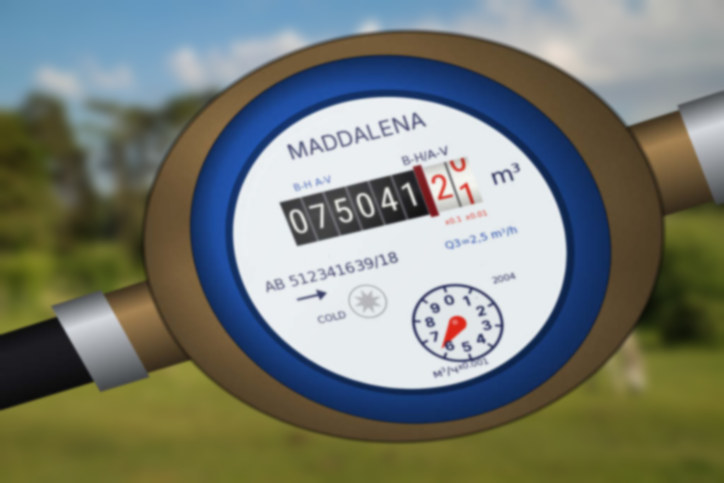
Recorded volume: 75041.206 m³
